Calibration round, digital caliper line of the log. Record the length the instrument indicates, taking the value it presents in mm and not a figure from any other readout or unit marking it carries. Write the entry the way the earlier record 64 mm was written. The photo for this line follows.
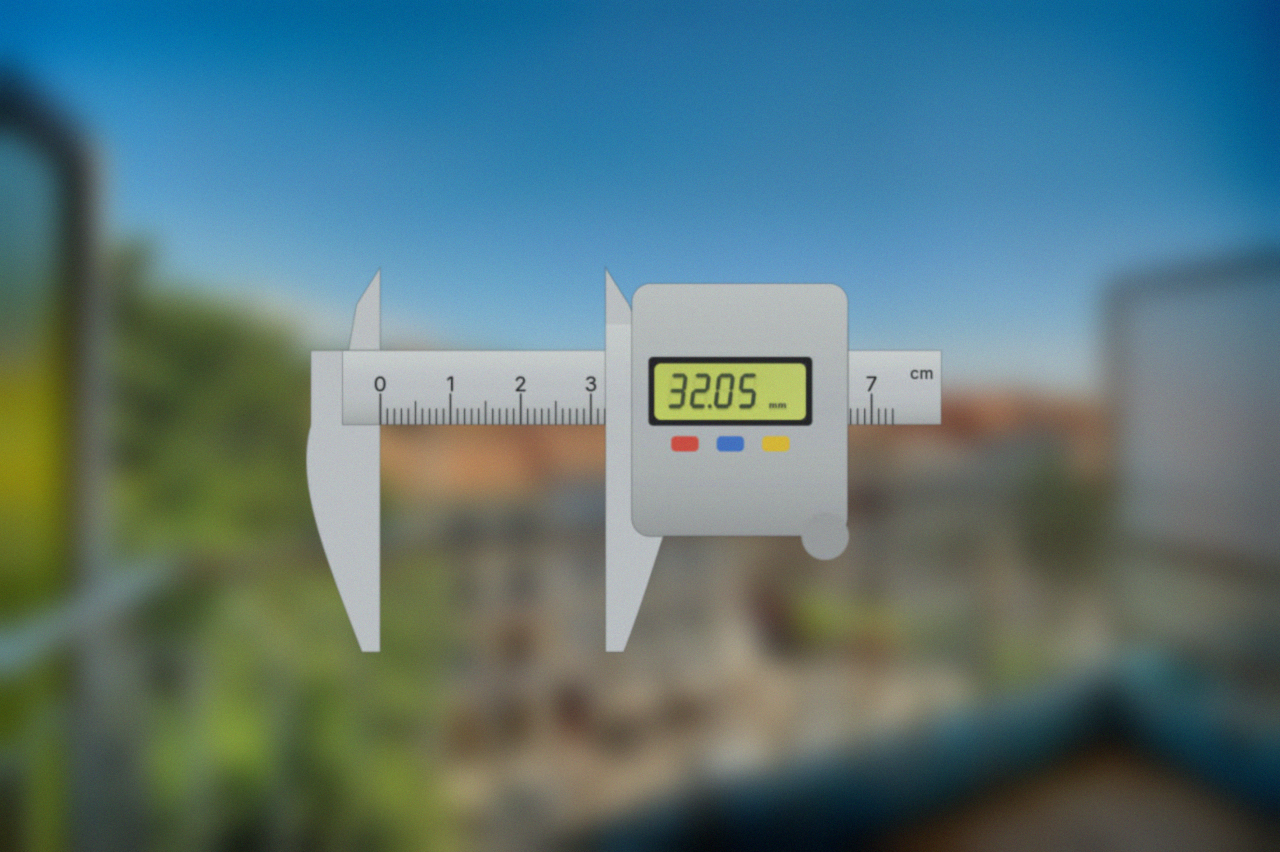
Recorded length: 32.05 mm
